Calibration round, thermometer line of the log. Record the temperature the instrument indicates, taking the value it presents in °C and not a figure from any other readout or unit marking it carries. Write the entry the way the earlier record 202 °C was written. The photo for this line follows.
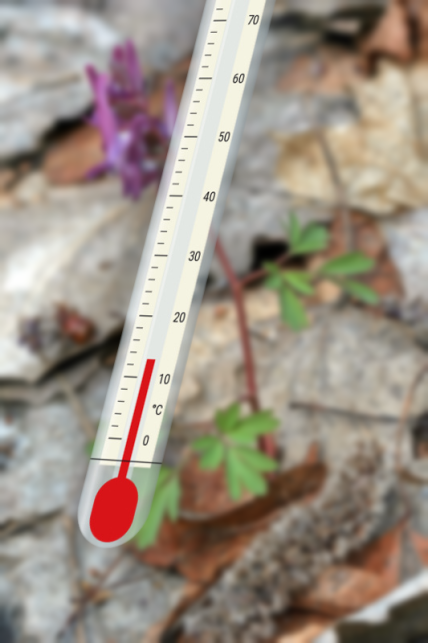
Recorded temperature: 13 °C
